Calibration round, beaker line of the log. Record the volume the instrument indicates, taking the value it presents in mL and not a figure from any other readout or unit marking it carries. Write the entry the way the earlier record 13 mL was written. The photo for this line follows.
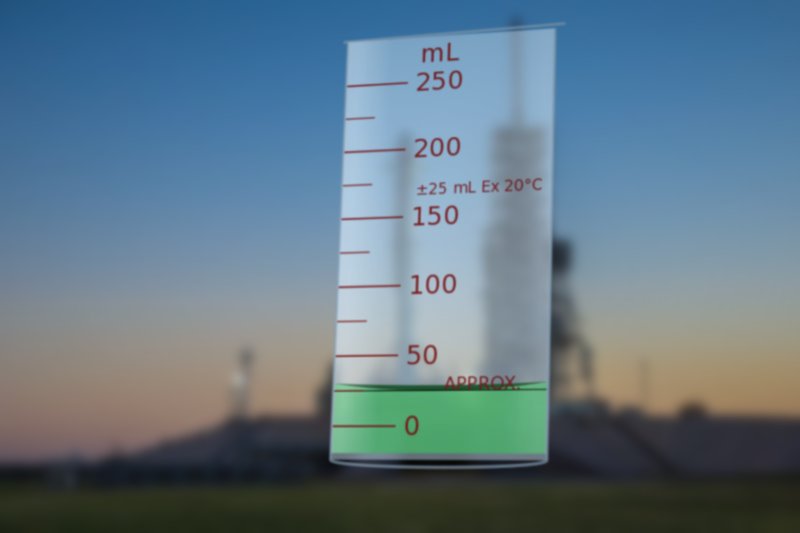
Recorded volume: 25 mL
